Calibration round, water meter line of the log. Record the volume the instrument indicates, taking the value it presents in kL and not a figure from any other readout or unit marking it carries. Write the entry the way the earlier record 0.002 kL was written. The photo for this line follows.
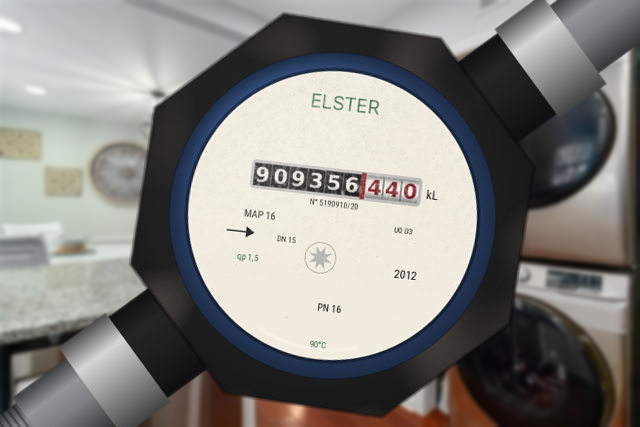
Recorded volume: 909356.440 kL
